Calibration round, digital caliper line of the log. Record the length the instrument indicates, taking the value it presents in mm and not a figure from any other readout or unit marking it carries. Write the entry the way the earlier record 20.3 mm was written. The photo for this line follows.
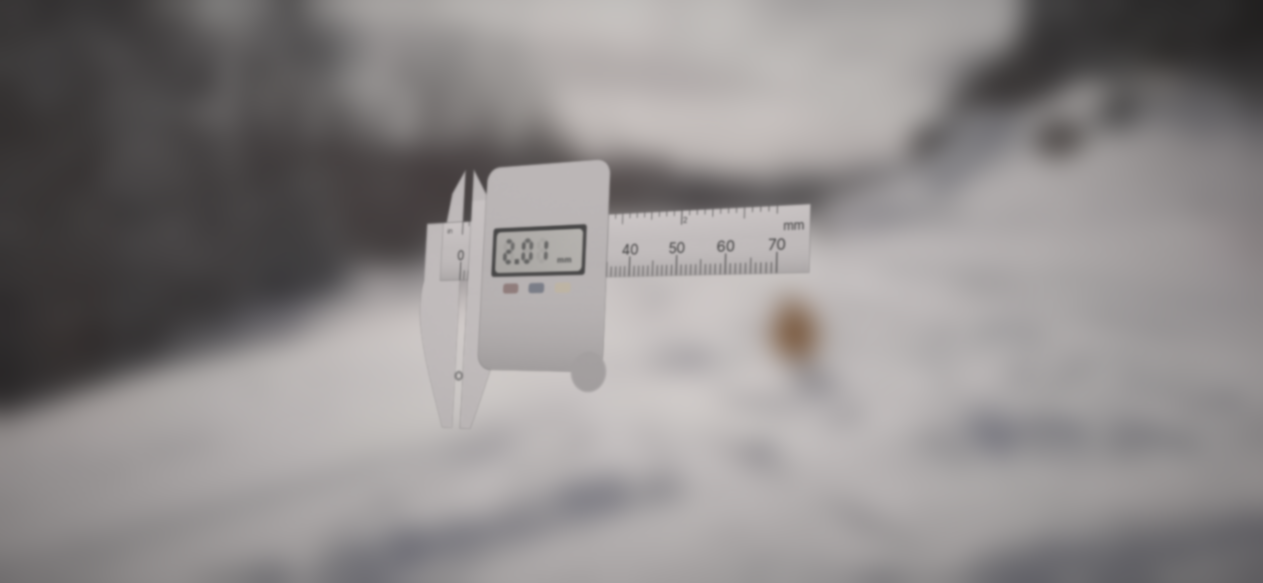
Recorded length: 2.01 mm
